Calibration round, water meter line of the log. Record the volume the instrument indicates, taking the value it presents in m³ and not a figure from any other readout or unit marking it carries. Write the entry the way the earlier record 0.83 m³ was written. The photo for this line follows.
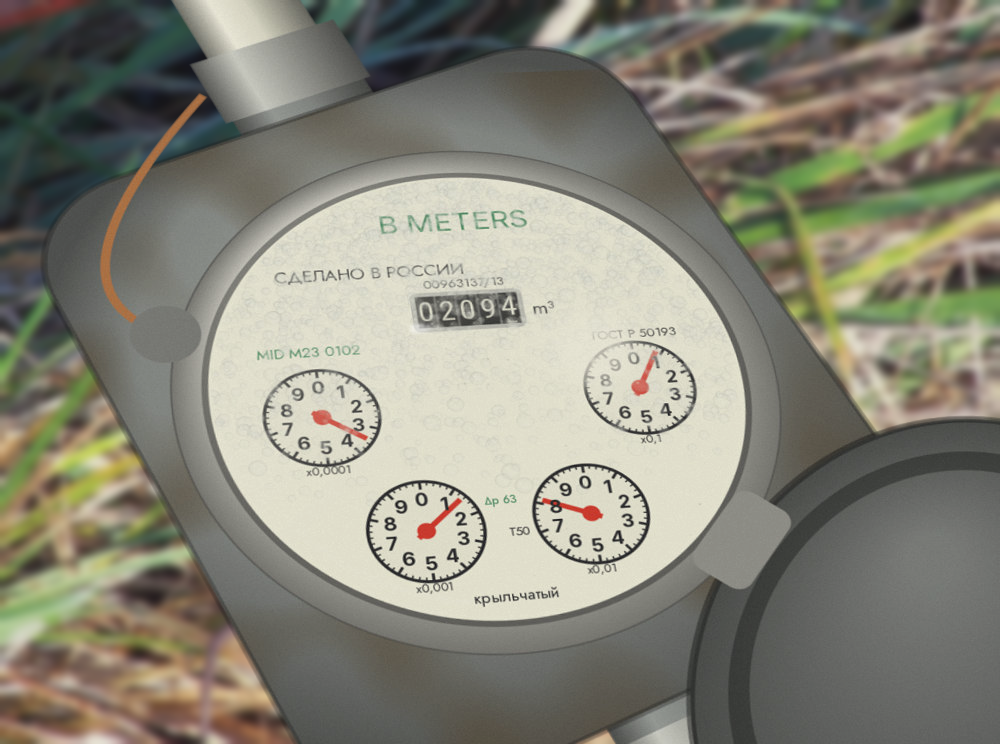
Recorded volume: 2094.0813 m³
